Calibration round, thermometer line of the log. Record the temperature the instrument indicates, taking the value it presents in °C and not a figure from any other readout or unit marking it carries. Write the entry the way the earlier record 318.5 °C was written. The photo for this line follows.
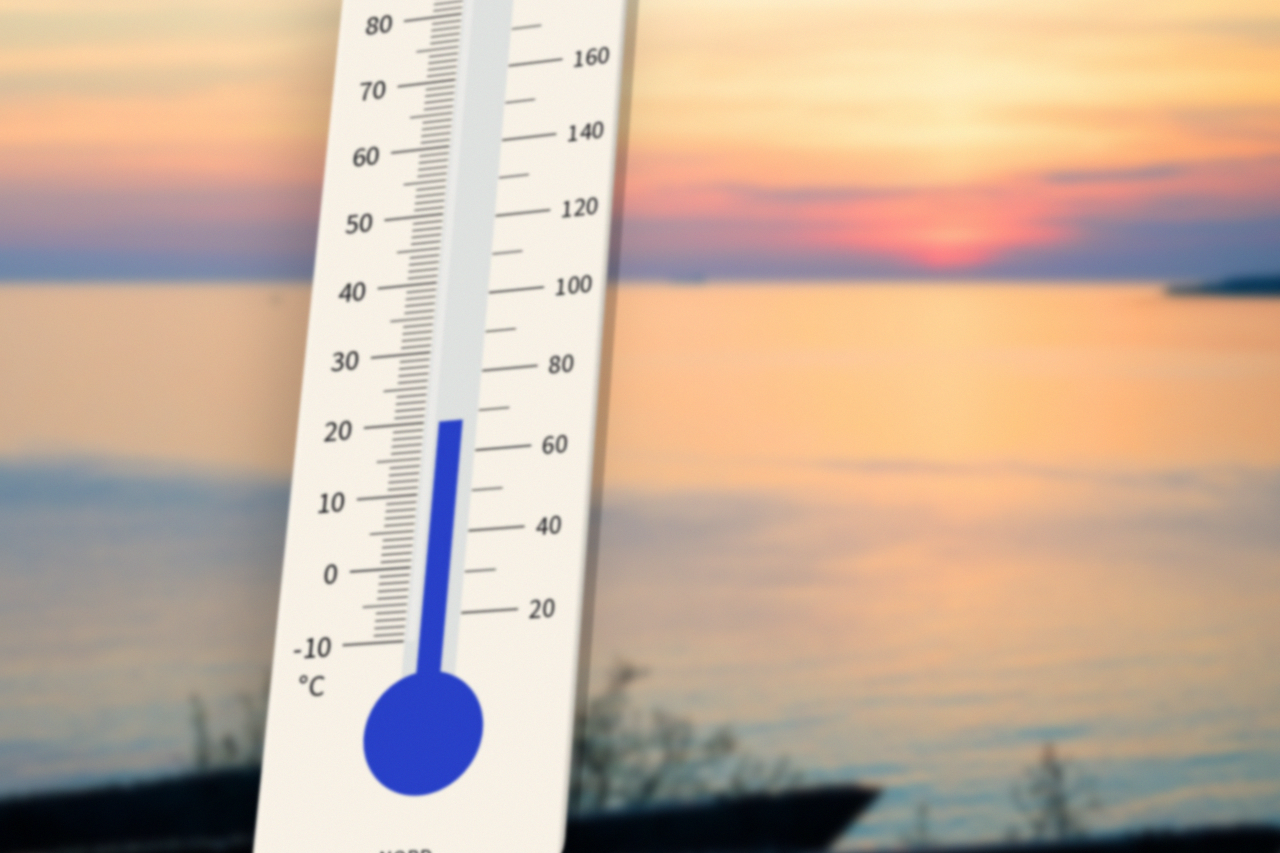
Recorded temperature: 20 °C
